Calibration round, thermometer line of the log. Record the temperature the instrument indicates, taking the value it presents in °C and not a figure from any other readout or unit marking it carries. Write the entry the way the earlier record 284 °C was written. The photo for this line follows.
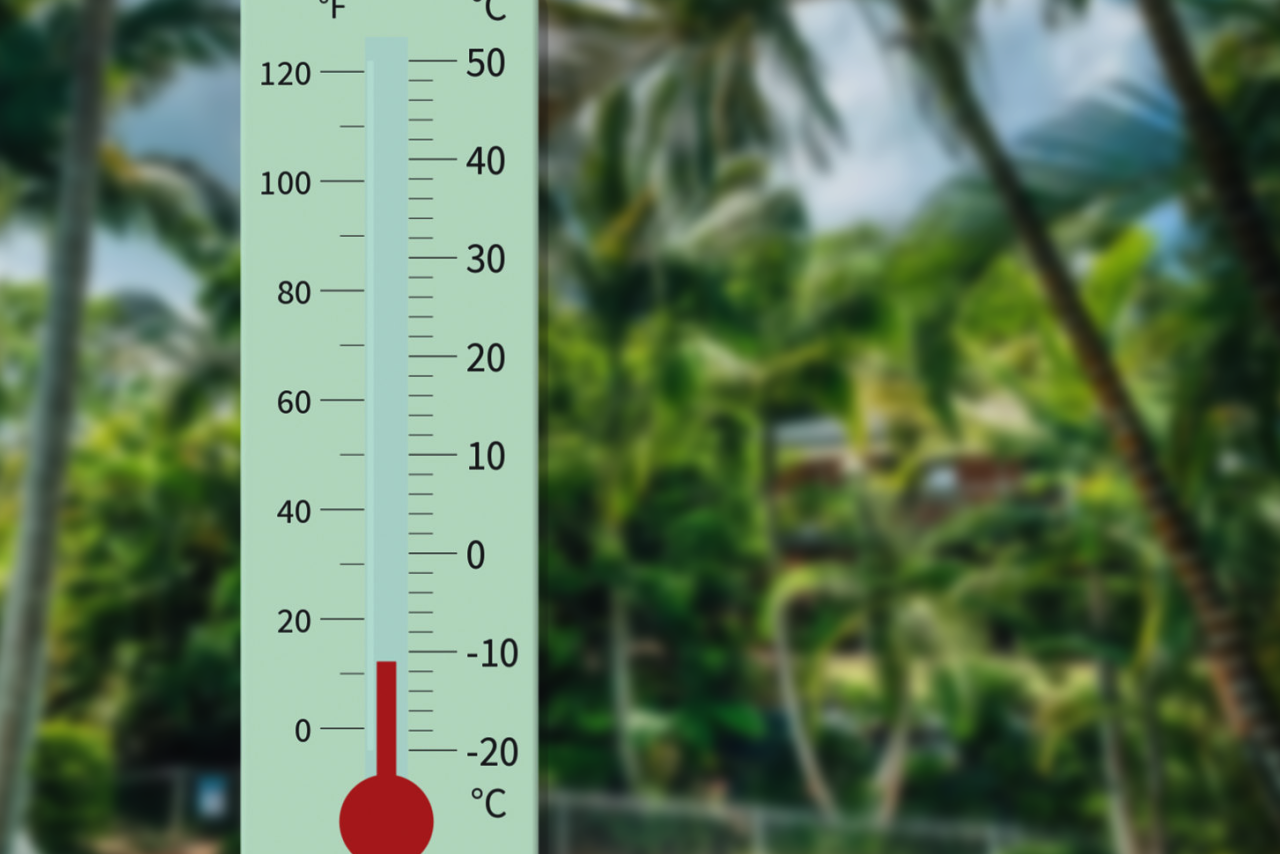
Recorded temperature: -11 °C
